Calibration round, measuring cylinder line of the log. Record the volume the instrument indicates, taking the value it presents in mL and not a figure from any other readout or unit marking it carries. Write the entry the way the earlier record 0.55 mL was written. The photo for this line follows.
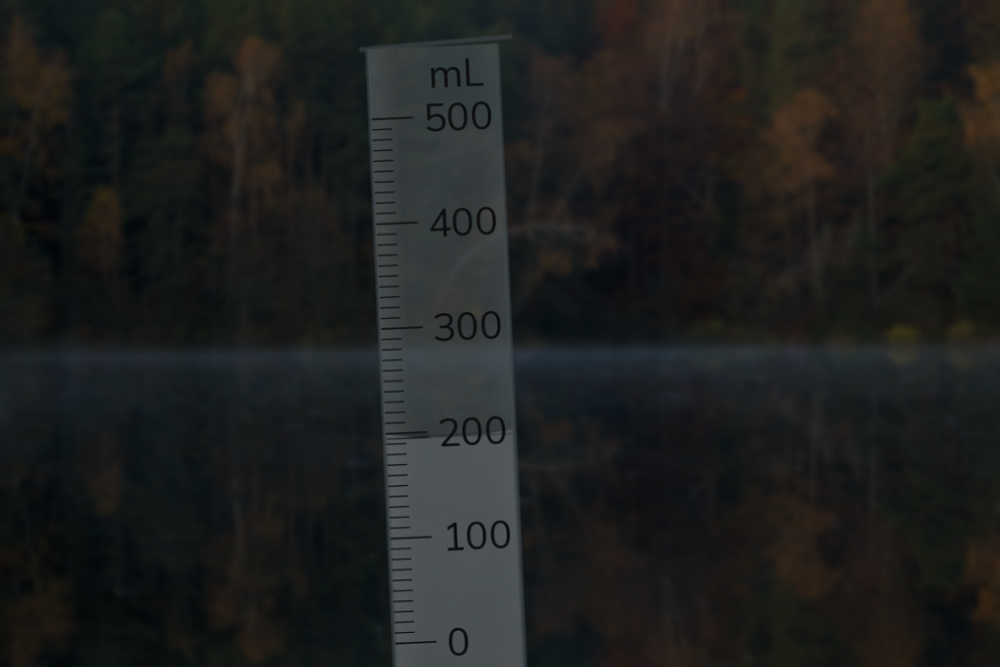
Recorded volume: 195 mL
